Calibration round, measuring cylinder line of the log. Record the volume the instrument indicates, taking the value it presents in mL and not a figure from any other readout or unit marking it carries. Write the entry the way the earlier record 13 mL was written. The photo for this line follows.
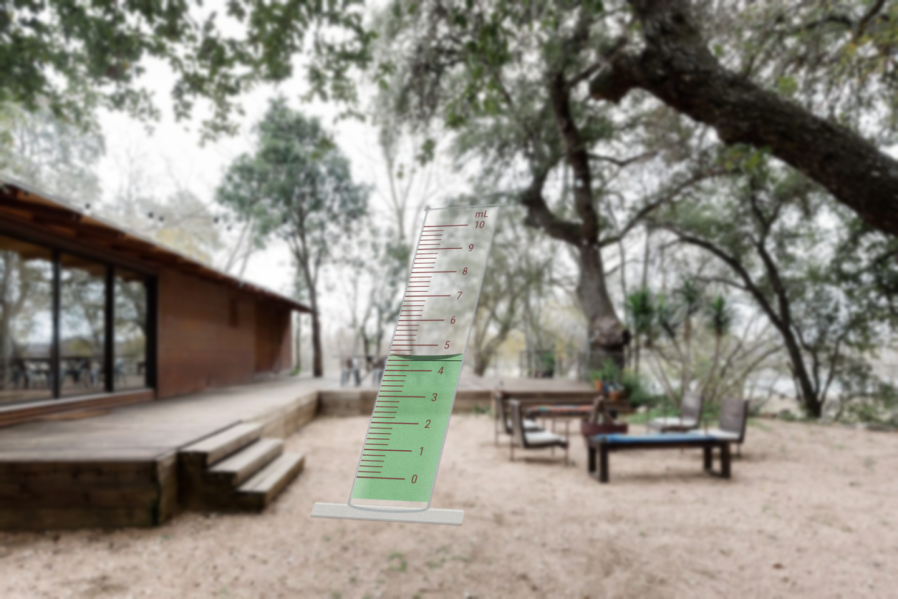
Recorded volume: 4.4 mL
